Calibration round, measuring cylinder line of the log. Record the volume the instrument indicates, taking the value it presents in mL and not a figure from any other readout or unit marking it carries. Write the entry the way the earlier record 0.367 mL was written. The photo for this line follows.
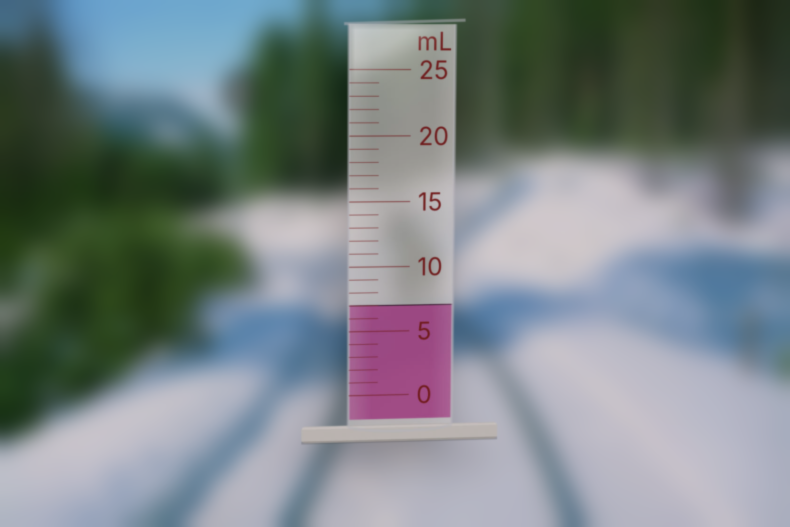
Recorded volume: 7 mL
